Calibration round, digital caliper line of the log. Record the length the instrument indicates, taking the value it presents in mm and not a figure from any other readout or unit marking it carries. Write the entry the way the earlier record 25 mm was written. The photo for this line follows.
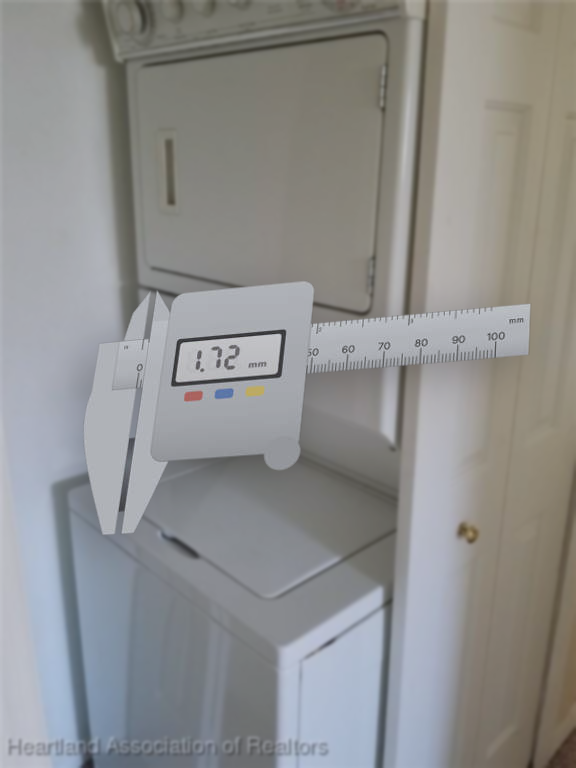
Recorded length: 1.72 mm
